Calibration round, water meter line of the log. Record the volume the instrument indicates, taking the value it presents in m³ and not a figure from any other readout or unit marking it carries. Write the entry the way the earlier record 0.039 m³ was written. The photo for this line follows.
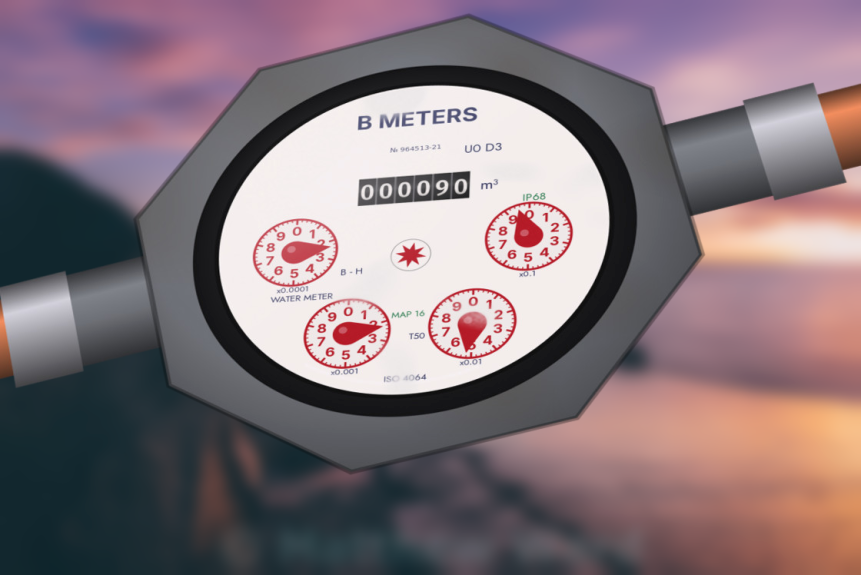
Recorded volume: 89.9522 m³
